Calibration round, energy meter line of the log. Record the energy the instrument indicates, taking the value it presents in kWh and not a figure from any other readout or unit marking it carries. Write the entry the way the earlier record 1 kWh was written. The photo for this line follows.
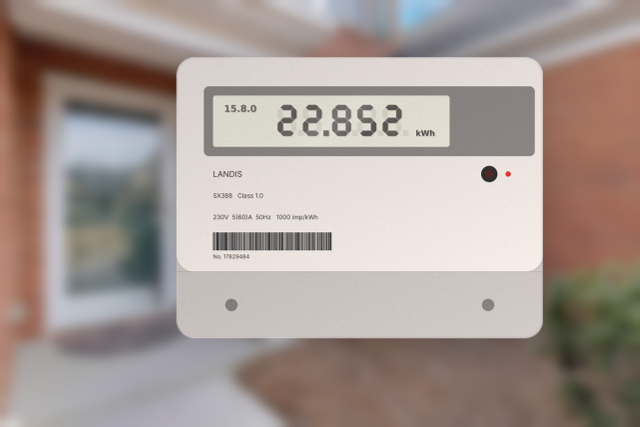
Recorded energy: 22.852 kWh
